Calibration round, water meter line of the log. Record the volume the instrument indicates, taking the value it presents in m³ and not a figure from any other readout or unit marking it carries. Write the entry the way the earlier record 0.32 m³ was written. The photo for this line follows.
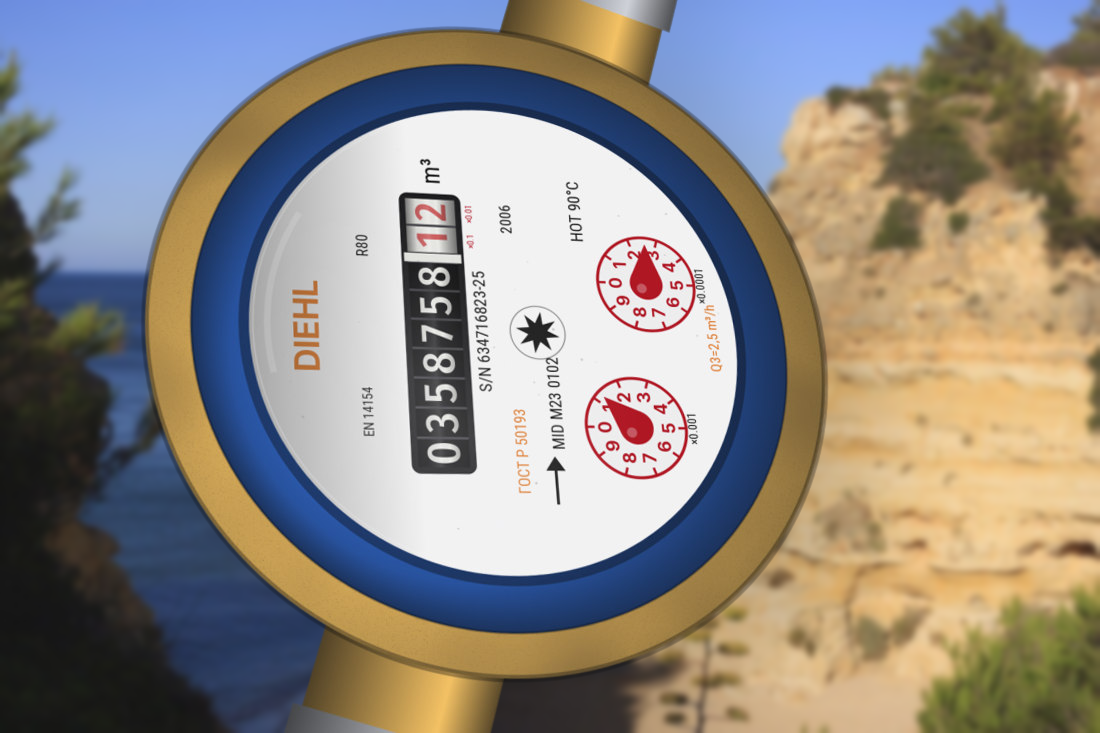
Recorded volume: 358758.1212 m³
